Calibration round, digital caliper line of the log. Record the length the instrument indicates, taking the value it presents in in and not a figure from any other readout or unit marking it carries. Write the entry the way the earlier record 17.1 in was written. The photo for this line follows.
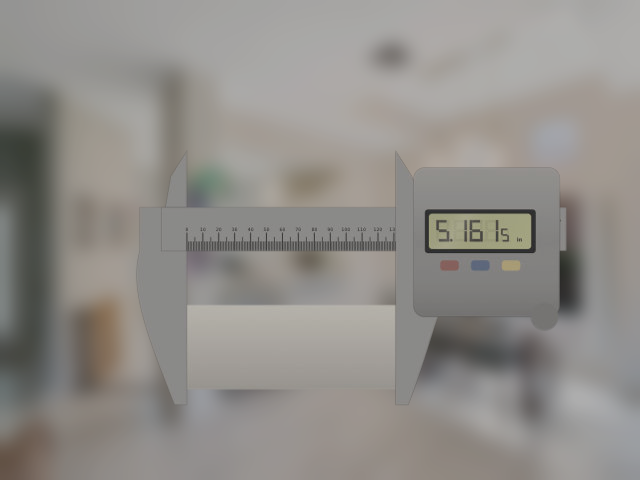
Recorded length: 5.1615 in
